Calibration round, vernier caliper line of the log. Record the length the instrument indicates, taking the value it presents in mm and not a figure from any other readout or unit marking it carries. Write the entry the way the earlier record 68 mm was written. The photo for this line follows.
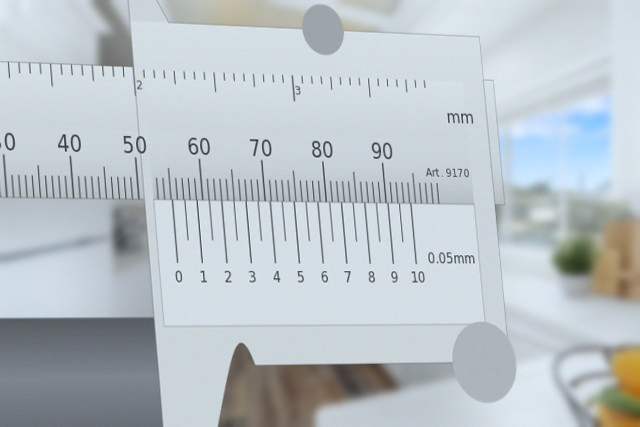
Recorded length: 55.2 mm
